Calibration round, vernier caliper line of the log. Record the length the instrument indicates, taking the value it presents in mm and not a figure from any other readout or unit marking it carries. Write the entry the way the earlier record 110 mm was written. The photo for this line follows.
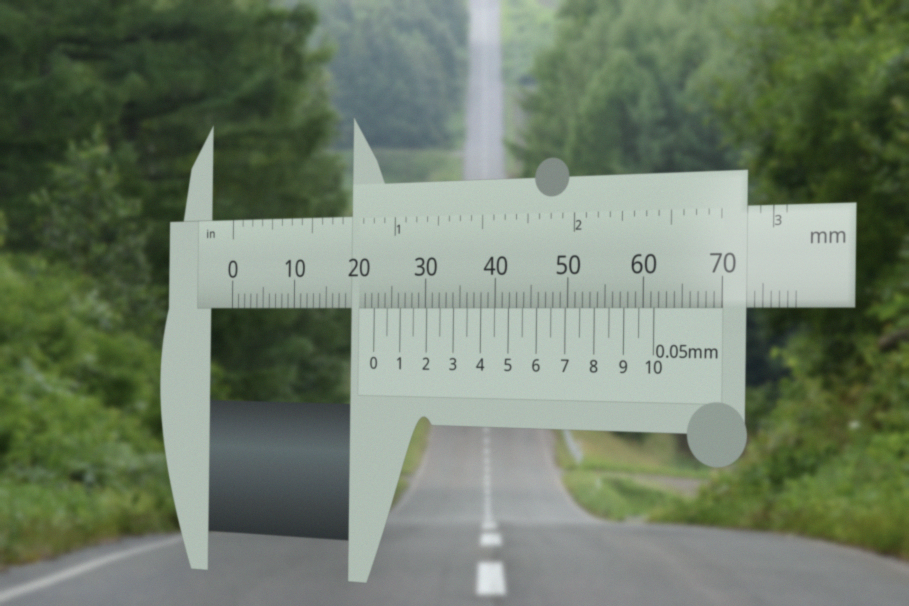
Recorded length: 22.4 mm
